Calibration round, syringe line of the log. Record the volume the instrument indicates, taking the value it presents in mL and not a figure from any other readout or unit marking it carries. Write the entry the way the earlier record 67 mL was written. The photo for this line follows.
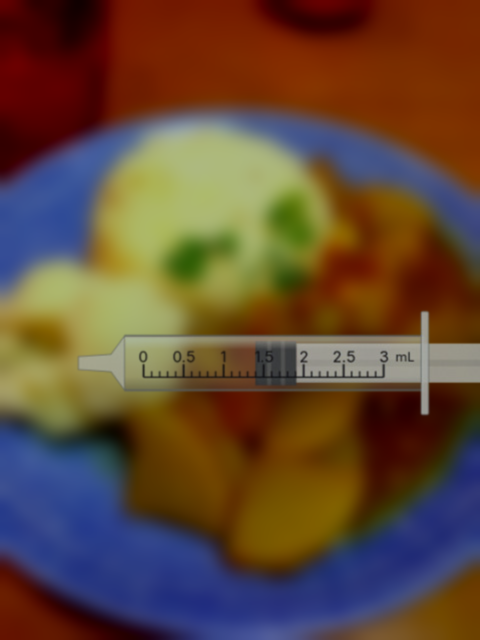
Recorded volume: 1.4 mL
